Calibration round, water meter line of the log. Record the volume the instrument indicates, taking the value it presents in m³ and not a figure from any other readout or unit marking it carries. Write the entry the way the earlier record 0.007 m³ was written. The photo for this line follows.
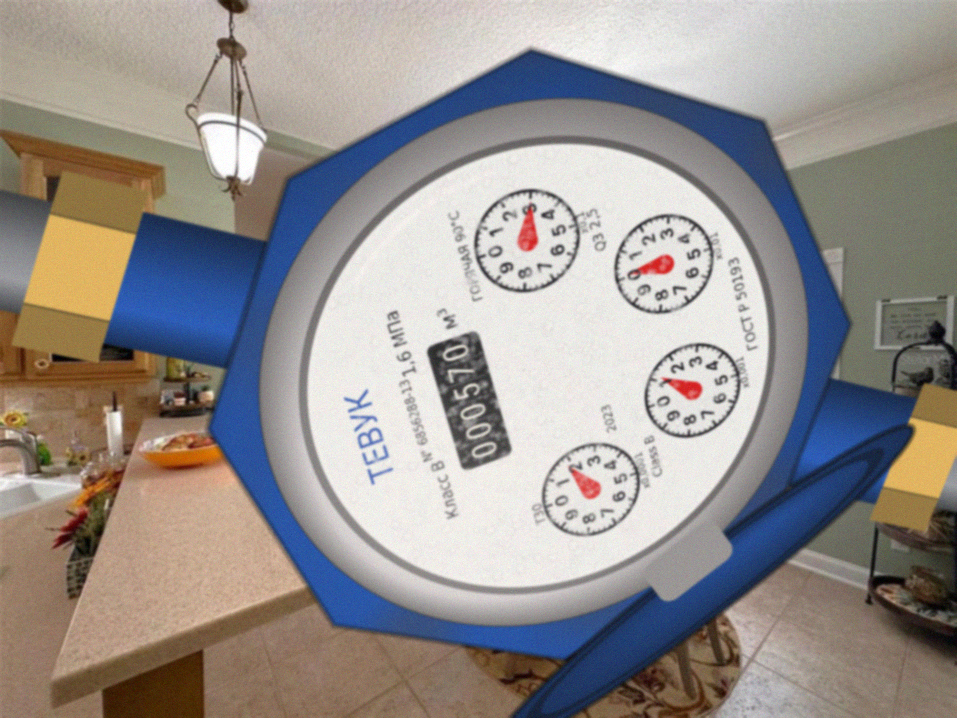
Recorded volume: 570.3011 m³
